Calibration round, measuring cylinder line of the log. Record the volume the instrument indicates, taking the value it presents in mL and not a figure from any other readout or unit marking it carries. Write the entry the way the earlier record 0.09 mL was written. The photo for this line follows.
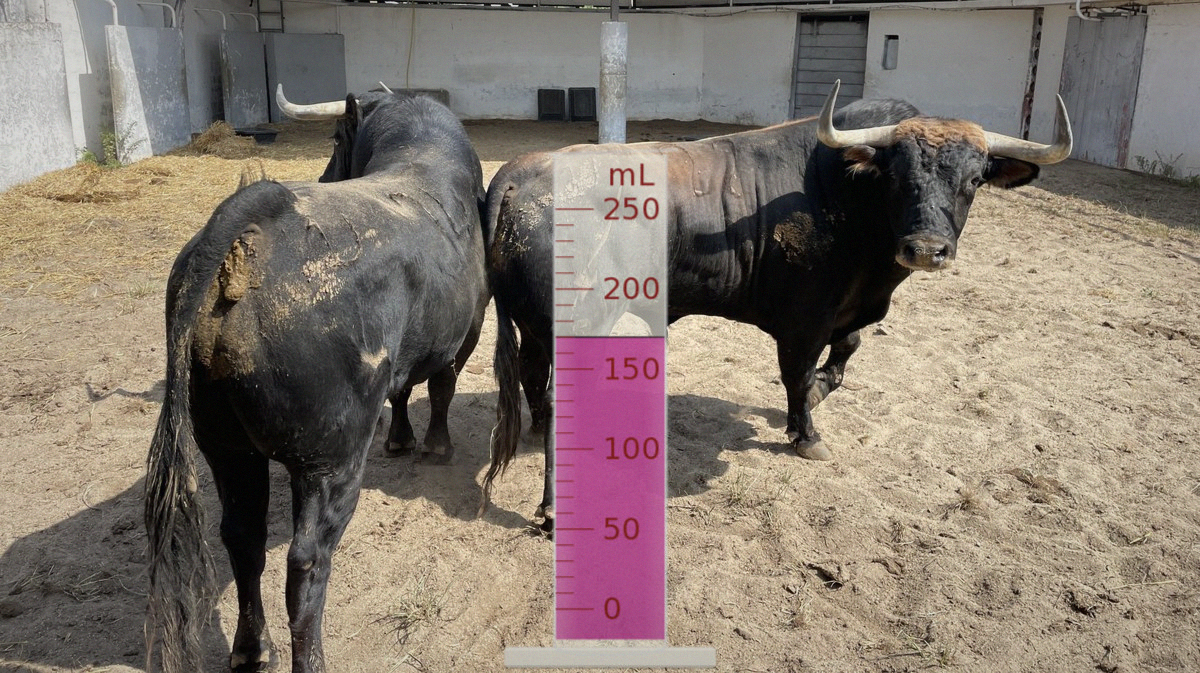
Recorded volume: 170 mL
